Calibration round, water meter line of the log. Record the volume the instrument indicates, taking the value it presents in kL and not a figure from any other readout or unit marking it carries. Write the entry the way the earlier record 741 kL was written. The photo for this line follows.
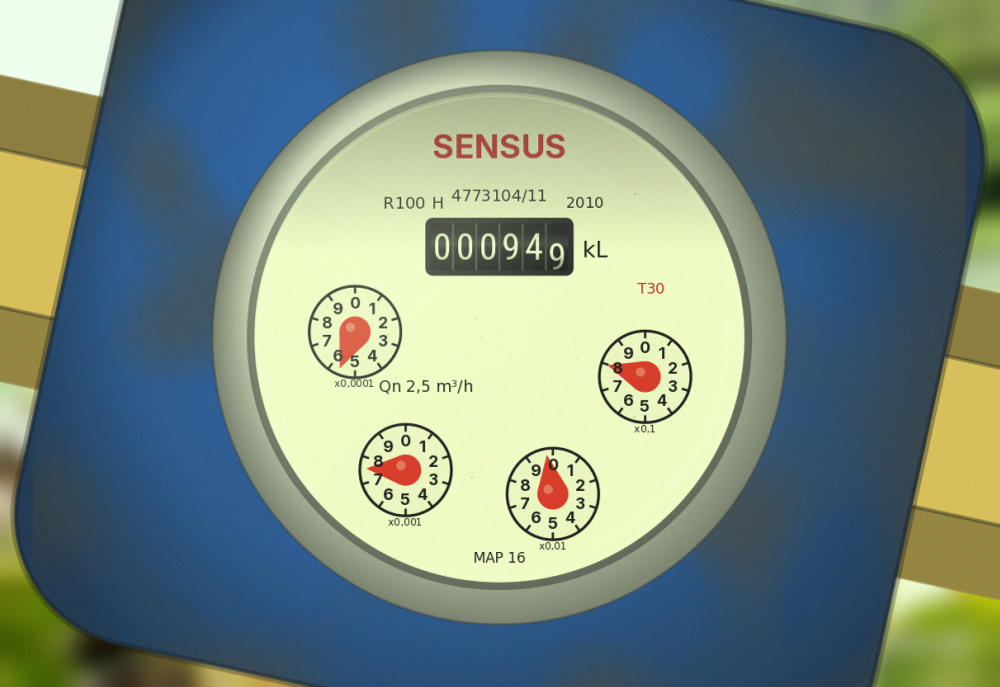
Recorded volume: 948.7975 kL
